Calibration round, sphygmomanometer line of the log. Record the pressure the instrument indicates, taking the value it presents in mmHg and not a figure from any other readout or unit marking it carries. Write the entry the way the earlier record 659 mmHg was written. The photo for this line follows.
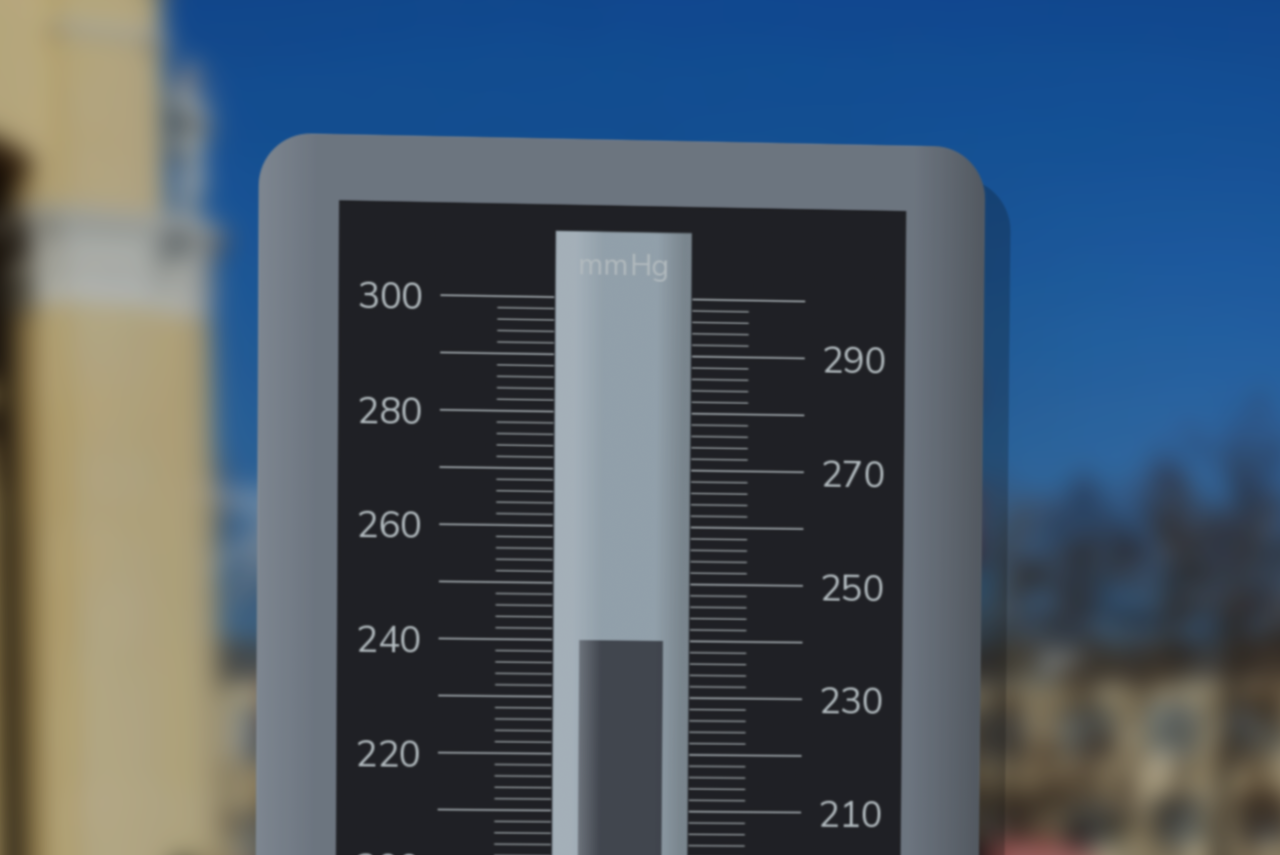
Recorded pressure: 240 mmHg
